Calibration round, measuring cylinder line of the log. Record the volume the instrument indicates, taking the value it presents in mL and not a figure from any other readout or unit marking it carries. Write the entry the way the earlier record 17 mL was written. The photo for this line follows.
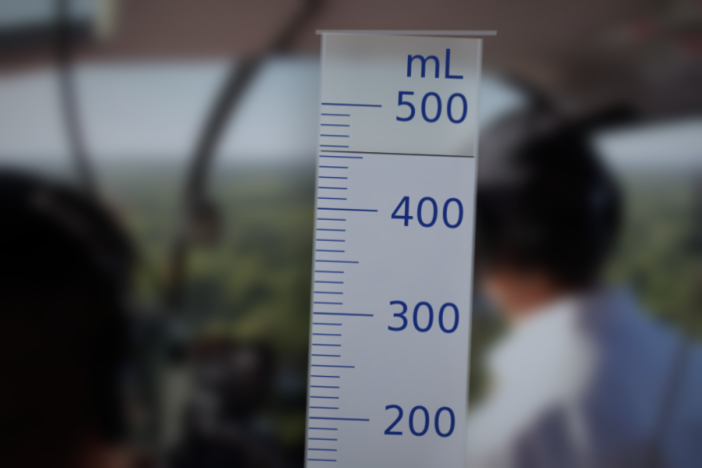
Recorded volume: 455 mL
